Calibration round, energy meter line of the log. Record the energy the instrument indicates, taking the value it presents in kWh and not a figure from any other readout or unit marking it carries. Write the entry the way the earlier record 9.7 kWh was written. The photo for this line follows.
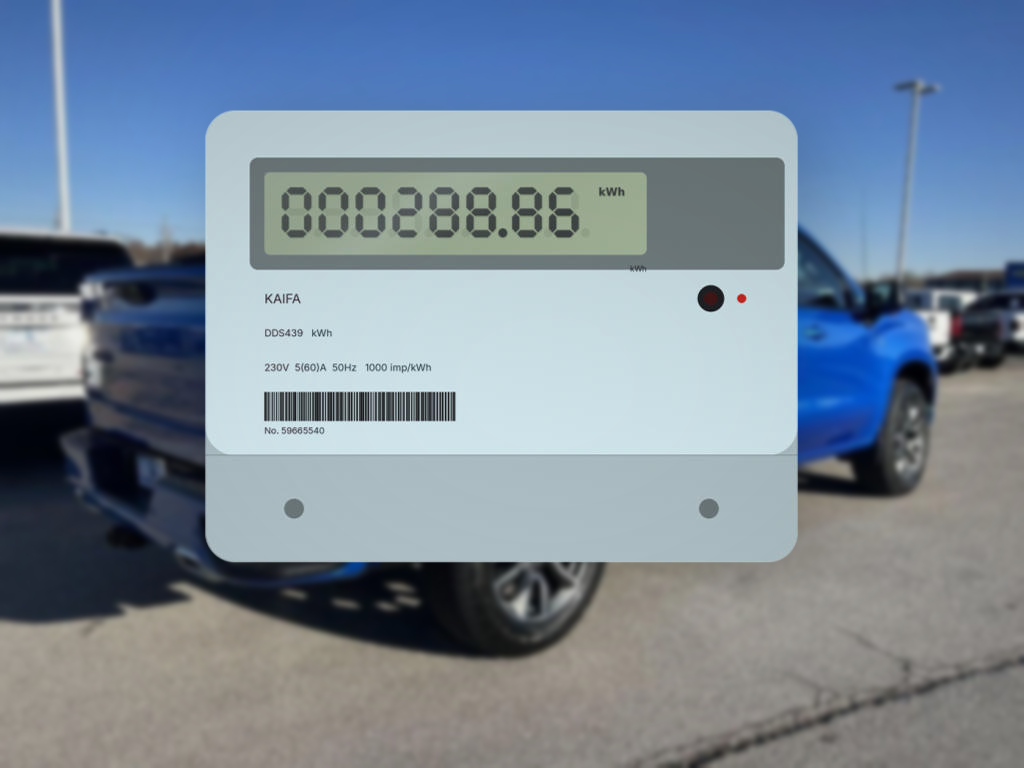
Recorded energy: 288.86 kWh
